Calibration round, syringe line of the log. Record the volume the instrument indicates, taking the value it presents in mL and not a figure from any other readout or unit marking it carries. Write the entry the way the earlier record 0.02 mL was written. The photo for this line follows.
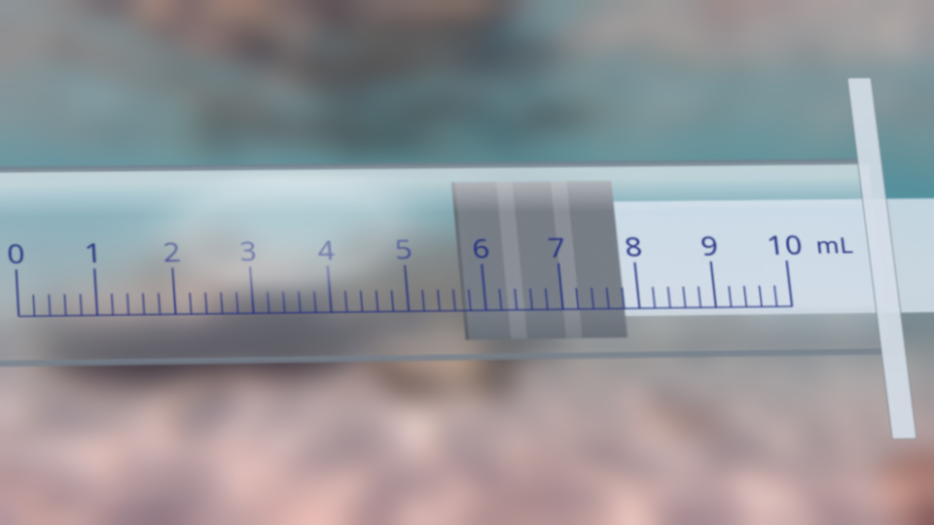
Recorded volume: 5.7 mL
